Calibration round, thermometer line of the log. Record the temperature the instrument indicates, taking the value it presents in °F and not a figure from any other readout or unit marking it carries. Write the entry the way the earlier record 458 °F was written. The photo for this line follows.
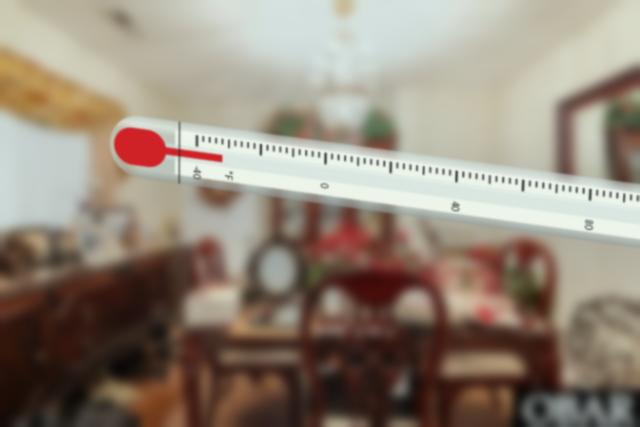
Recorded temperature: -32 °F
